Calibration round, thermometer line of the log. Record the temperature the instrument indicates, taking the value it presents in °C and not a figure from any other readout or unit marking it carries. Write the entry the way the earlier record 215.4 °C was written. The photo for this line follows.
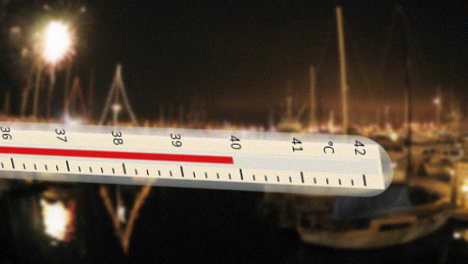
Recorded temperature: 39.9 °C
